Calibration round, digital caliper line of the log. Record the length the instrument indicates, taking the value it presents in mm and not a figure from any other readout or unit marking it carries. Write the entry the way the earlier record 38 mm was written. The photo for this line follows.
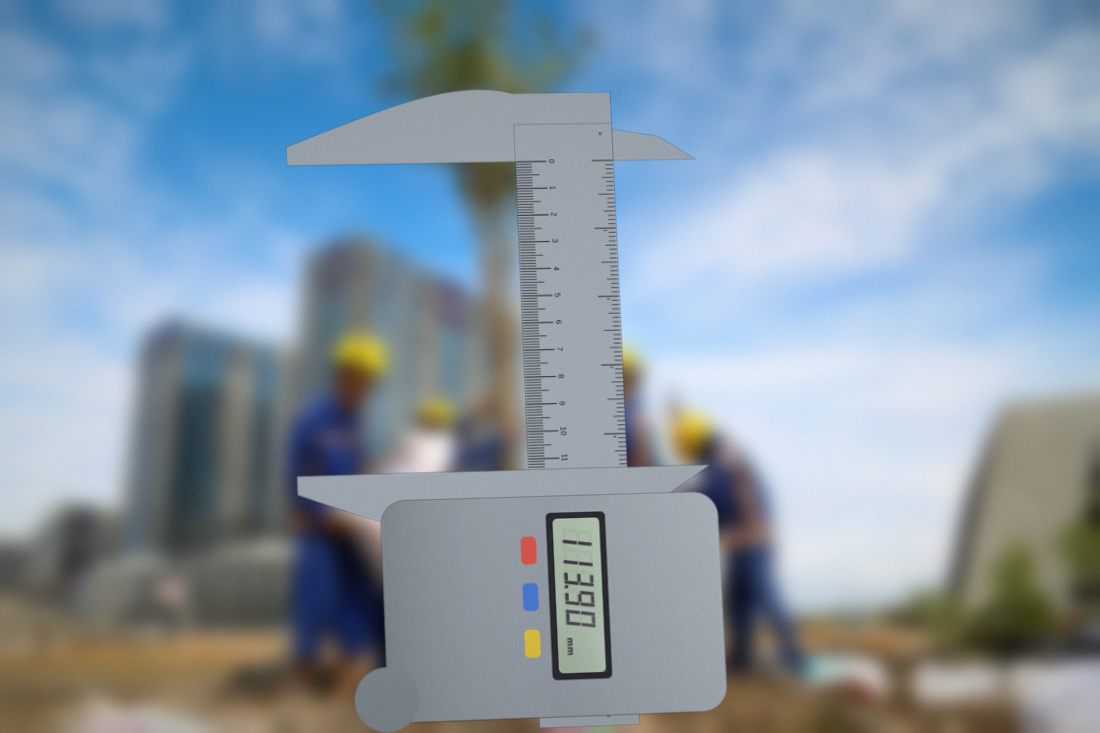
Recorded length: 113.90 mm
